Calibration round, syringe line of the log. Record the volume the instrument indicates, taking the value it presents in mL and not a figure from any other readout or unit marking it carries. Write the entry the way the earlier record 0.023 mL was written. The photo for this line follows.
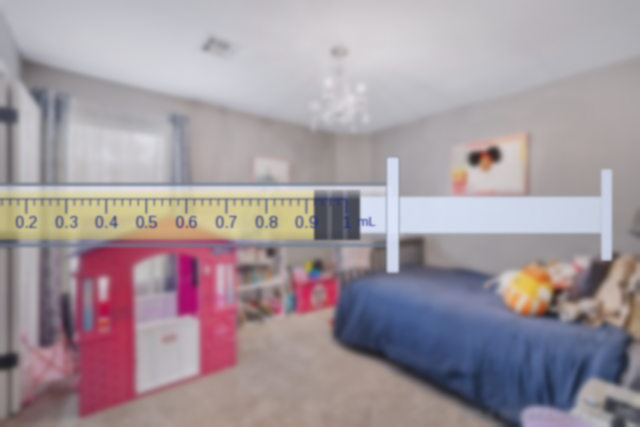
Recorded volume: 0.92 mL
